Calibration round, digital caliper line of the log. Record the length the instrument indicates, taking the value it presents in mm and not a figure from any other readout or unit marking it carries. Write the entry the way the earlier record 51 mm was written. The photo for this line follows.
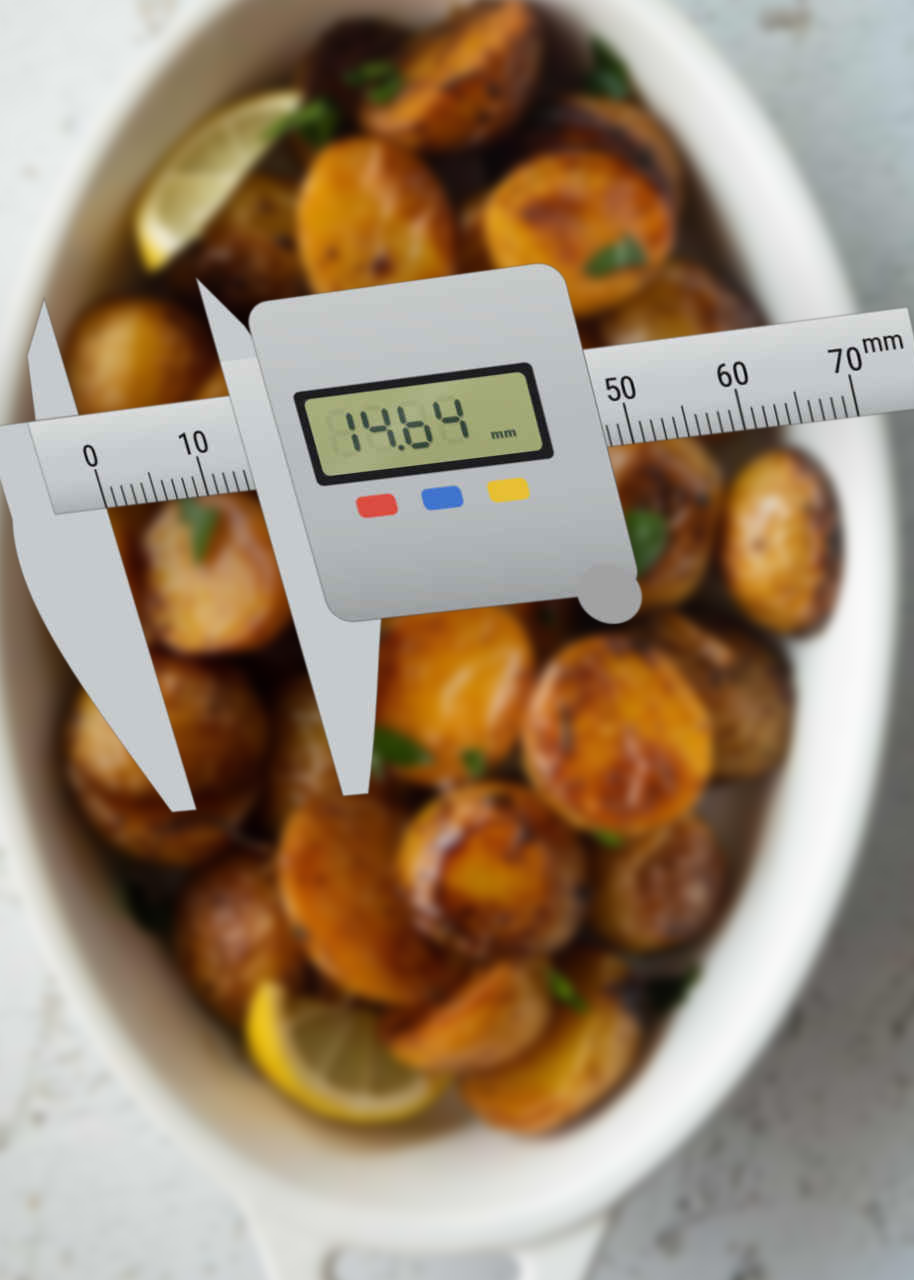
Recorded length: 14.64 mm
